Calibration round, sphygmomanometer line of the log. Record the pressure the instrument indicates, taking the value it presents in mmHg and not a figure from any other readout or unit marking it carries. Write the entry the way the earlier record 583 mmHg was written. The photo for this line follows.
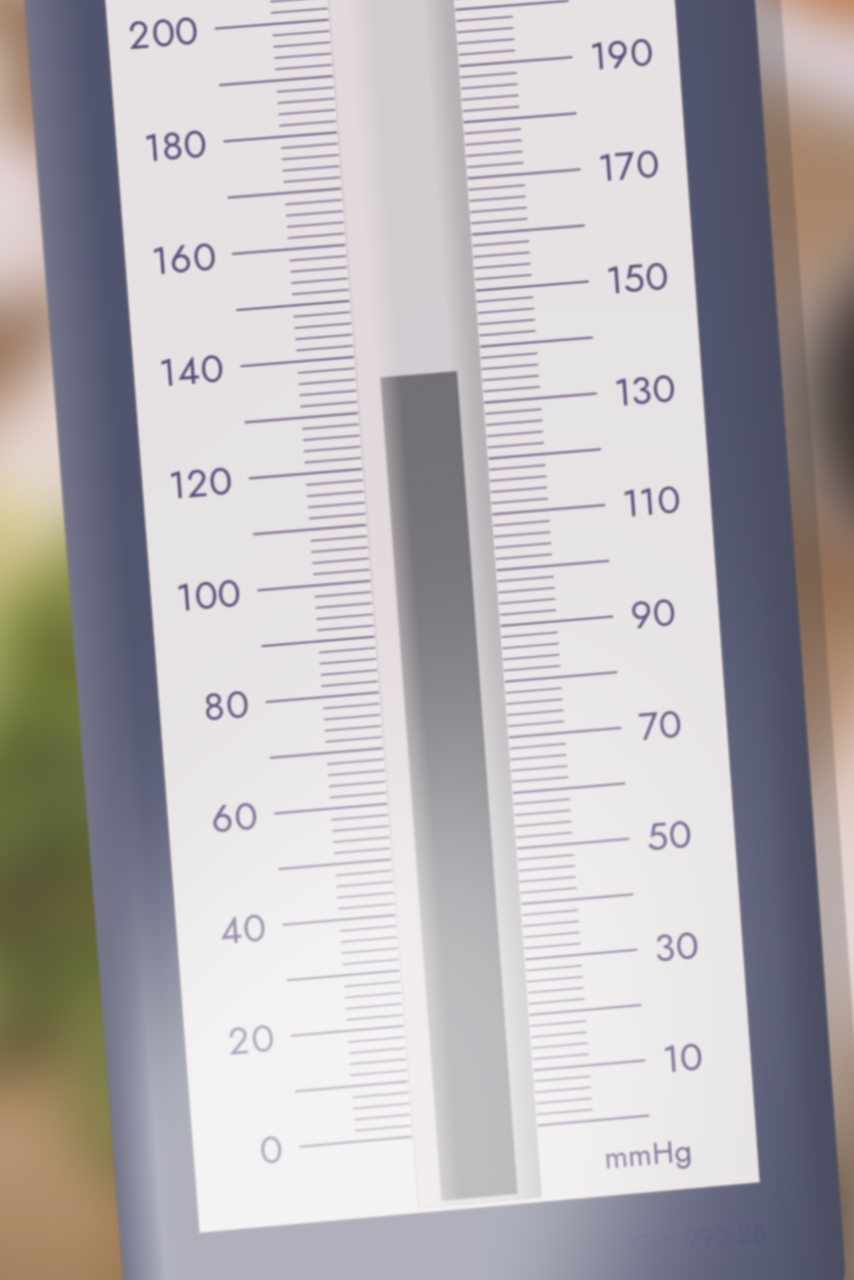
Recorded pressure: 136 mmHg
